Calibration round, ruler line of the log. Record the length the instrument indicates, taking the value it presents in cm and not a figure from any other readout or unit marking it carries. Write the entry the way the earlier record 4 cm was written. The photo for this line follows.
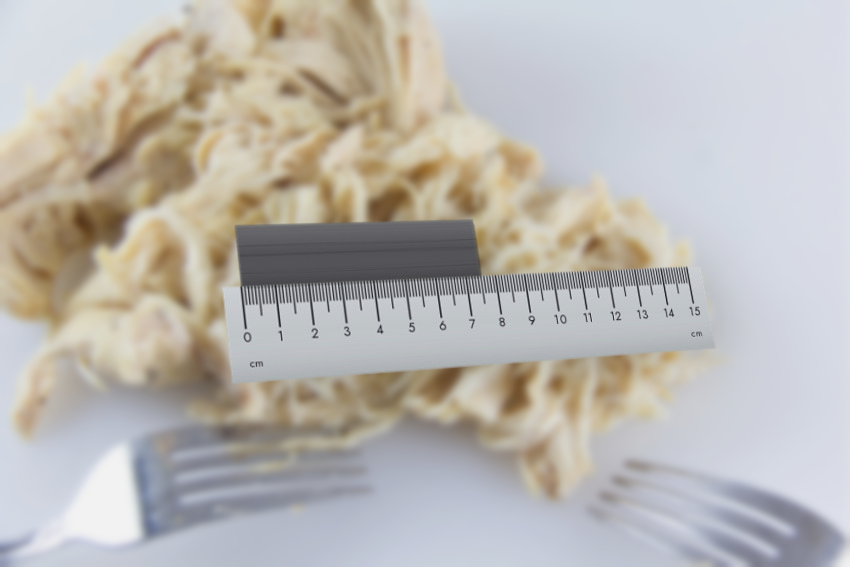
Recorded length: 7.5 cm
